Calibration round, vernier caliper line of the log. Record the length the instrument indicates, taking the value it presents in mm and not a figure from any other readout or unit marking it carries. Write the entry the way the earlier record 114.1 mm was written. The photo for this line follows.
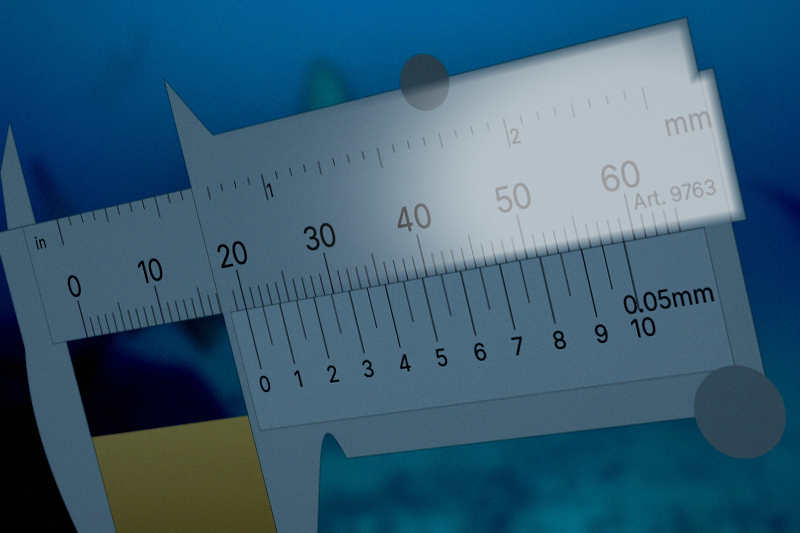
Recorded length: 20.0 mm
